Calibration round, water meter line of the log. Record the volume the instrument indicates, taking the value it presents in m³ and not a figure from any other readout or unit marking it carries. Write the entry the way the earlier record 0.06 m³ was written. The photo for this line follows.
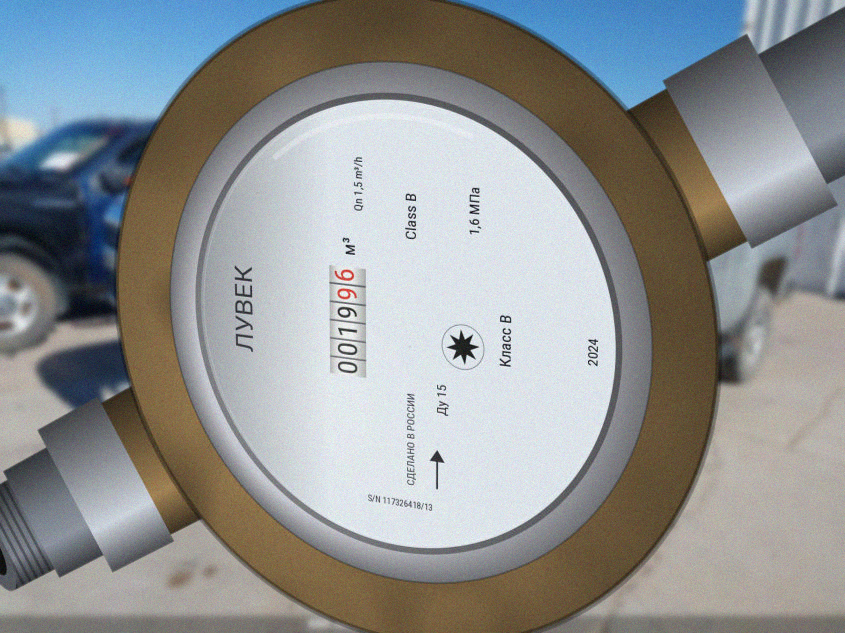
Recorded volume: 19.96 m³
